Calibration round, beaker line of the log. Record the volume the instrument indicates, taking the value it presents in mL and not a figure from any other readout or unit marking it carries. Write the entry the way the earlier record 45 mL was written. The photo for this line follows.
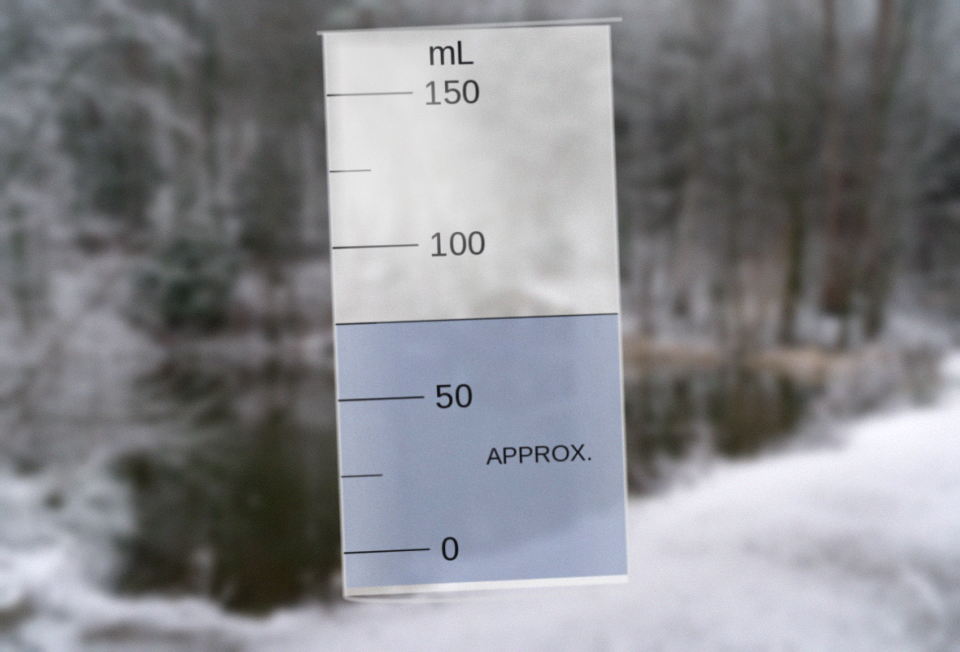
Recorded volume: 75 mL
